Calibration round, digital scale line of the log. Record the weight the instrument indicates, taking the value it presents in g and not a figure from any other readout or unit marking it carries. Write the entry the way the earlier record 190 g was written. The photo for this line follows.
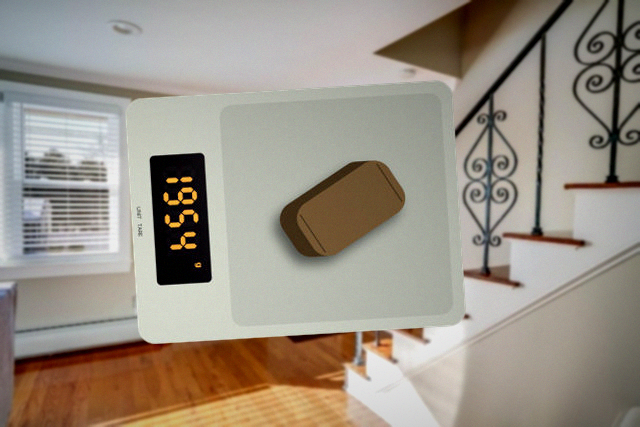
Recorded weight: 1954 g
